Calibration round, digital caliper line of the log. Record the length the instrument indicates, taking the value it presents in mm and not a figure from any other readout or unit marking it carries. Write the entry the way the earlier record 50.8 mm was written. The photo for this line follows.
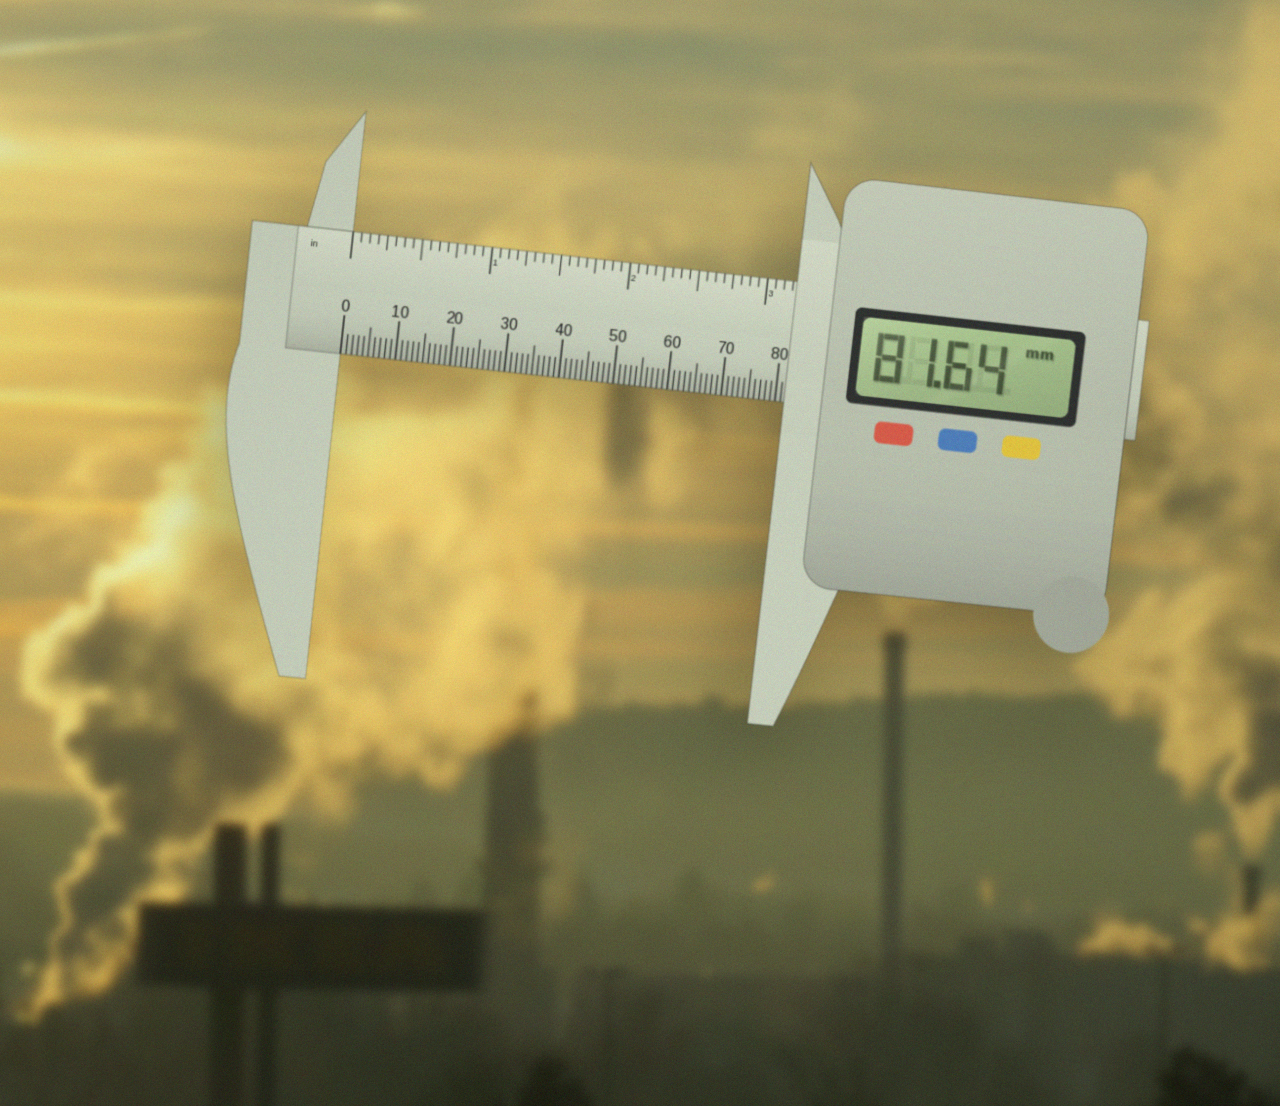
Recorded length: 81.64 mm
